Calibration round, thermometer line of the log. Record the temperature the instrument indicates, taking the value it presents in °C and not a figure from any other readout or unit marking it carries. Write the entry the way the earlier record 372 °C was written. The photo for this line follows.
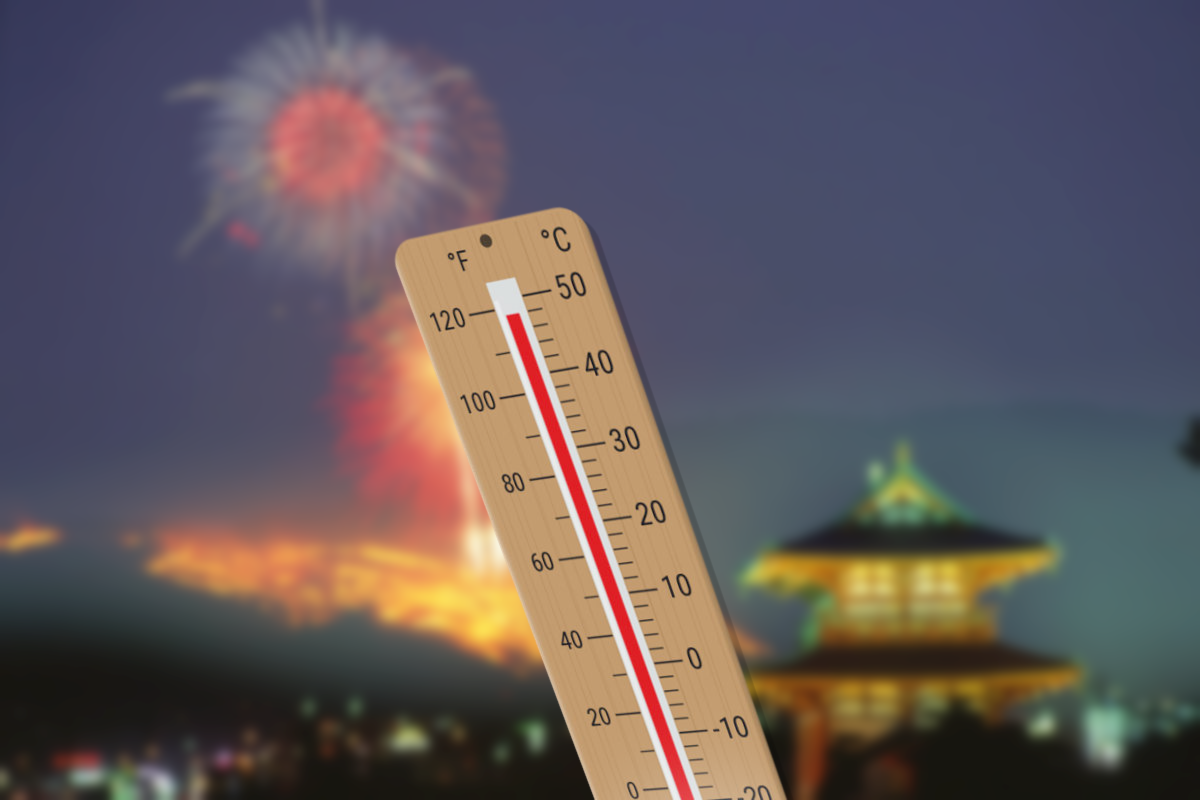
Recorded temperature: 48 °C
